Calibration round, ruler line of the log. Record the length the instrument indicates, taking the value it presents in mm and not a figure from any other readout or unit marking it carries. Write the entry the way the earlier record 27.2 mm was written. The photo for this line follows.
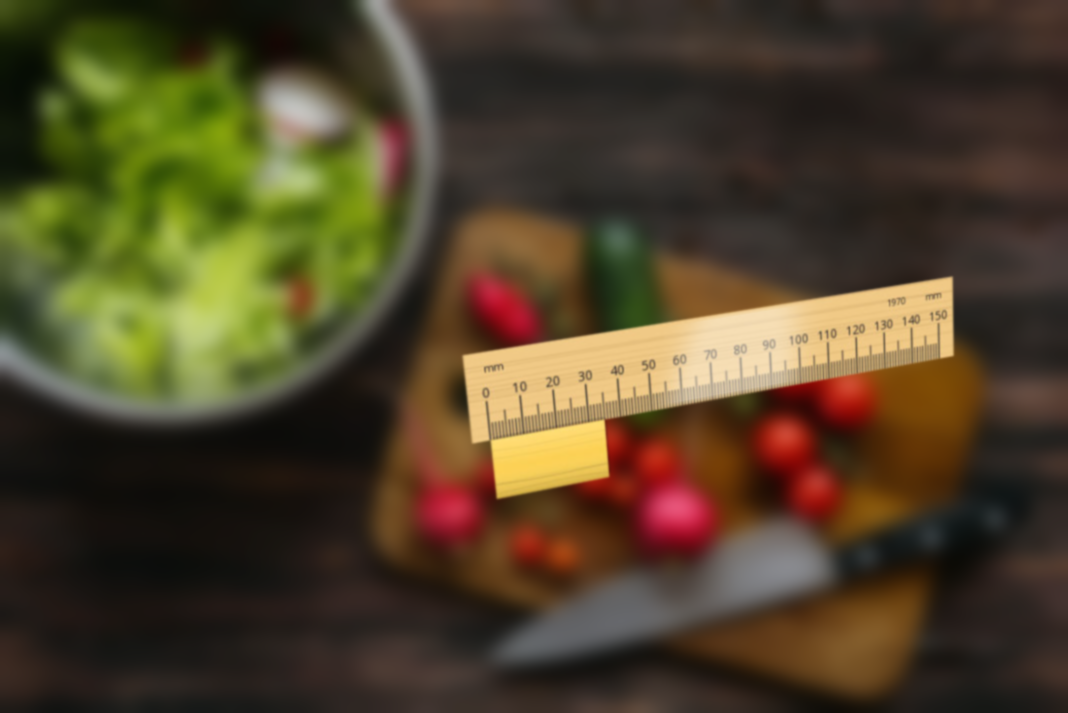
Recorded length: 35 mm
